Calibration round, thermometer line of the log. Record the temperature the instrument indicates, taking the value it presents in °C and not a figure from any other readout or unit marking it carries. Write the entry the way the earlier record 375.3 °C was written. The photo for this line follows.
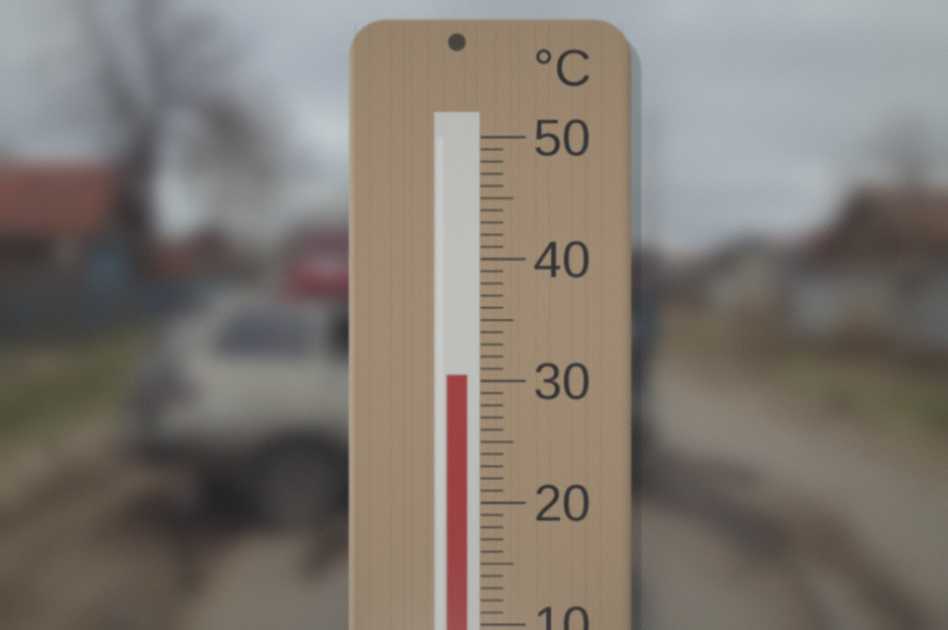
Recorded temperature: 30.5 °C
